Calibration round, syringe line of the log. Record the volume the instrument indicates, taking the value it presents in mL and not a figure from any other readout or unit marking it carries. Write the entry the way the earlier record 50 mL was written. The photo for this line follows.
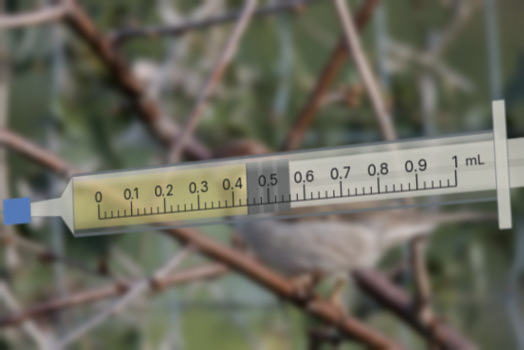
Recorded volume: 0.44 mL
